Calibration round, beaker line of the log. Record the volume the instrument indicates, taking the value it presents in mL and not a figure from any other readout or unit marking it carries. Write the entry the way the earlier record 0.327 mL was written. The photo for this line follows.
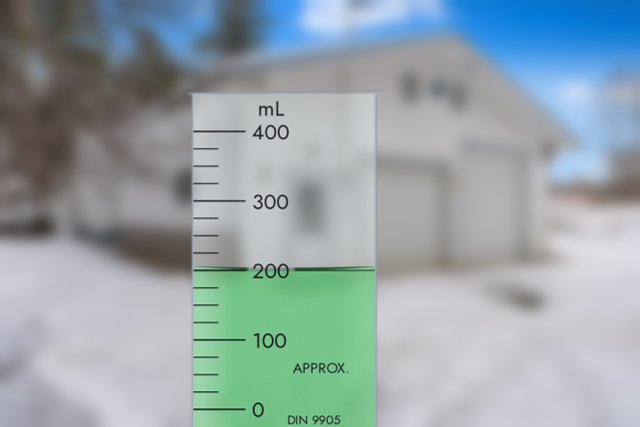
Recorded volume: 200 mL
